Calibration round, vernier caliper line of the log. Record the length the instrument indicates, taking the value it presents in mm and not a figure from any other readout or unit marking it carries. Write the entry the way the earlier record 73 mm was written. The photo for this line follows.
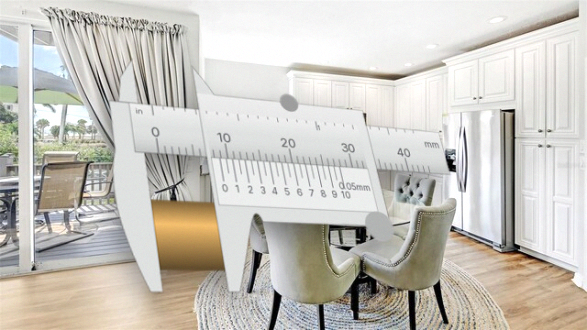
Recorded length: 8.8 mm
